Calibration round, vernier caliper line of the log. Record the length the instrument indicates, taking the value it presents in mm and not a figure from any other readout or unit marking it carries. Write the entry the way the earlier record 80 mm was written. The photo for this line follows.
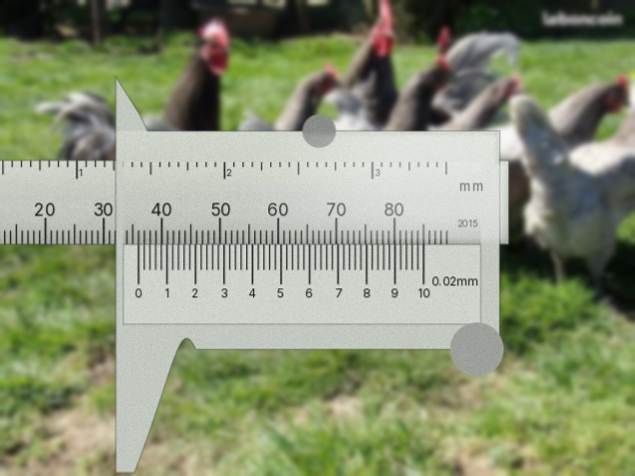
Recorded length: 36.0 mm
